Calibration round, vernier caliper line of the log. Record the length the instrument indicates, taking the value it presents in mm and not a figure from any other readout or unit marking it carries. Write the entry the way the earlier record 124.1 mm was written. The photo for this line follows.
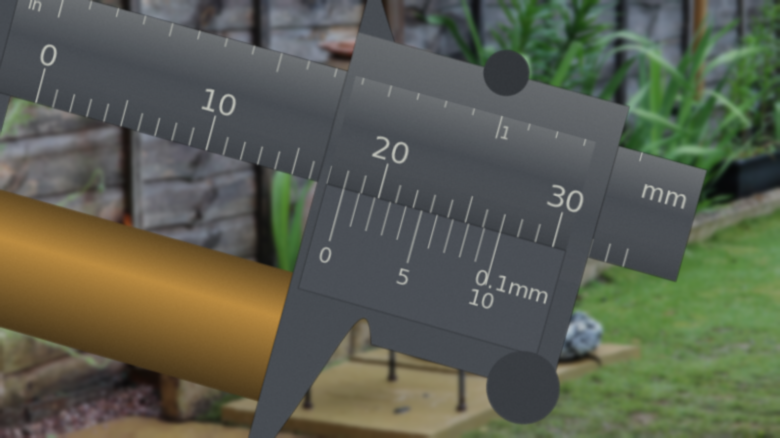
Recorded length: 18.0 mm
